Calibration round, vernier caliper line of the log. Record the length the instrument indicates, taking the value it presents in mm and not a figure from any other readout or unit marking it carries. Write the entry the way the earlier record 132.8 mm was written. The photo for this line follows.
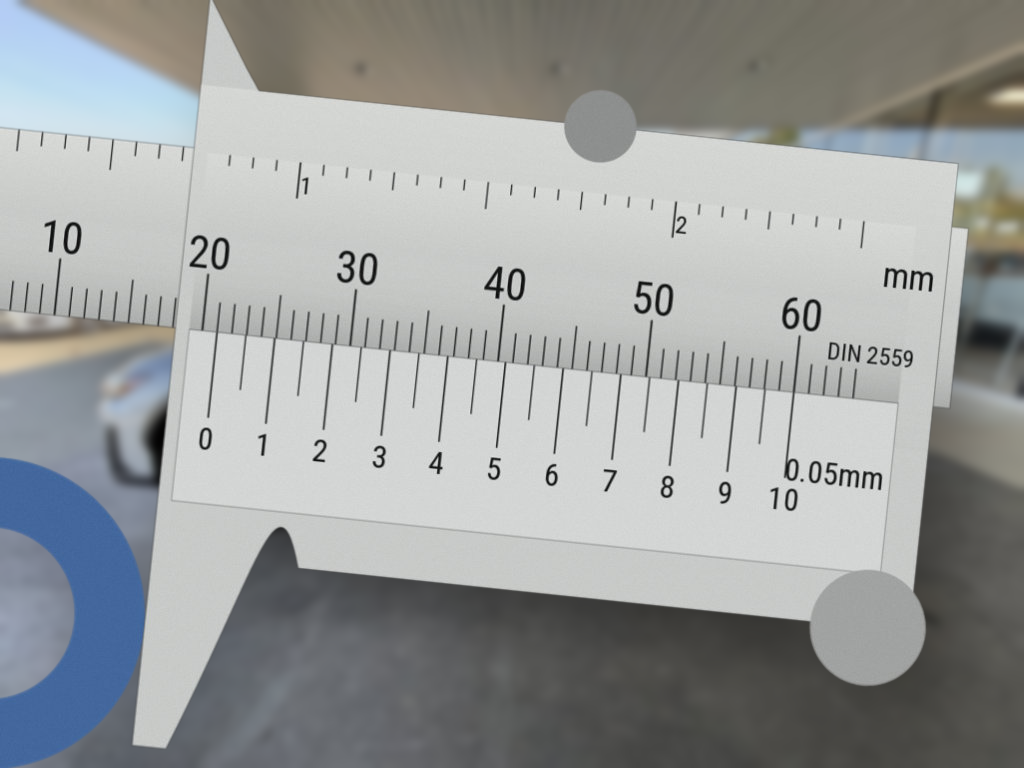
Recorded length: 21.0 mm
